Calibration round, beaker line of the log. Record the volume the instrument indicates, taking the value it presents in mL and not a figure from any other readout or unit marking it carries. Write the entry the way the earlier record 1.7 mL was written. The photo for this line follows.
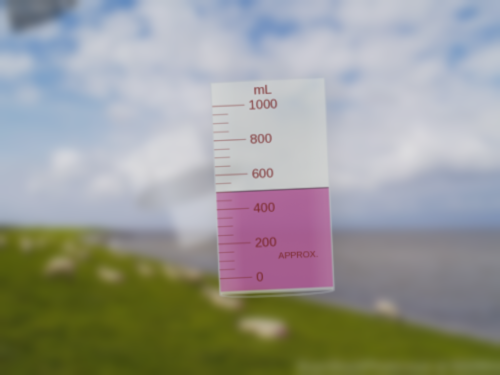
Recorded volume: 500 mL
